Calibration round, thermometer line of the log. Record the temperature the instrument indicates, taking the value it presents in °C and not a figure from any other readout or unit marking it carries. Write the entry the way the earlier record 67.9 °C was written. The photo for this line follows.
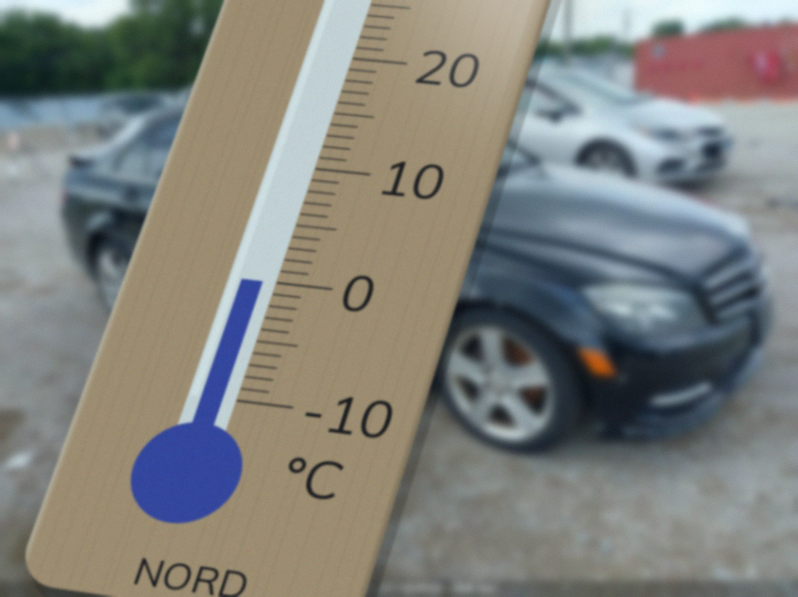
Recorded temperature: 0 °C
